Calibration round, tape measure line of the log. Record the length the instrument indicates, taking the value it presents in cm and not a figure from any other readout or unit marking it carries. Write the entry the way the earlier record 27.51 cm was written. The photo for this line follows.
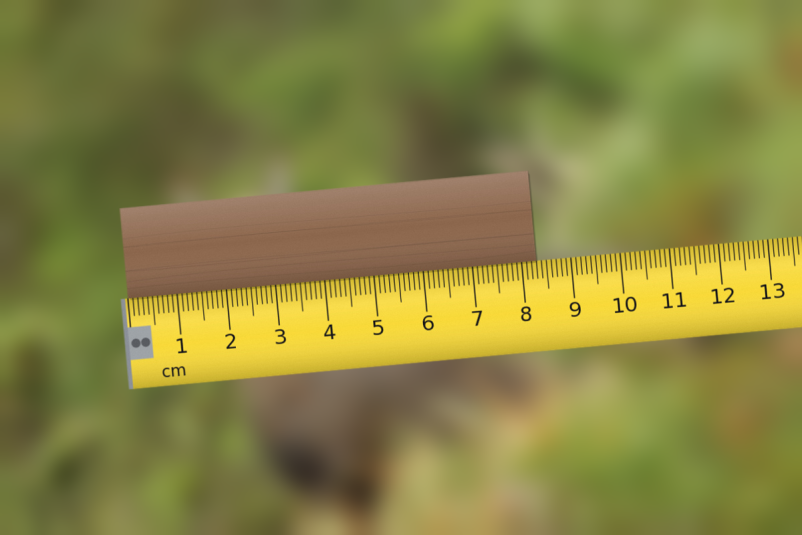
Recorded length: 8.3 cm
